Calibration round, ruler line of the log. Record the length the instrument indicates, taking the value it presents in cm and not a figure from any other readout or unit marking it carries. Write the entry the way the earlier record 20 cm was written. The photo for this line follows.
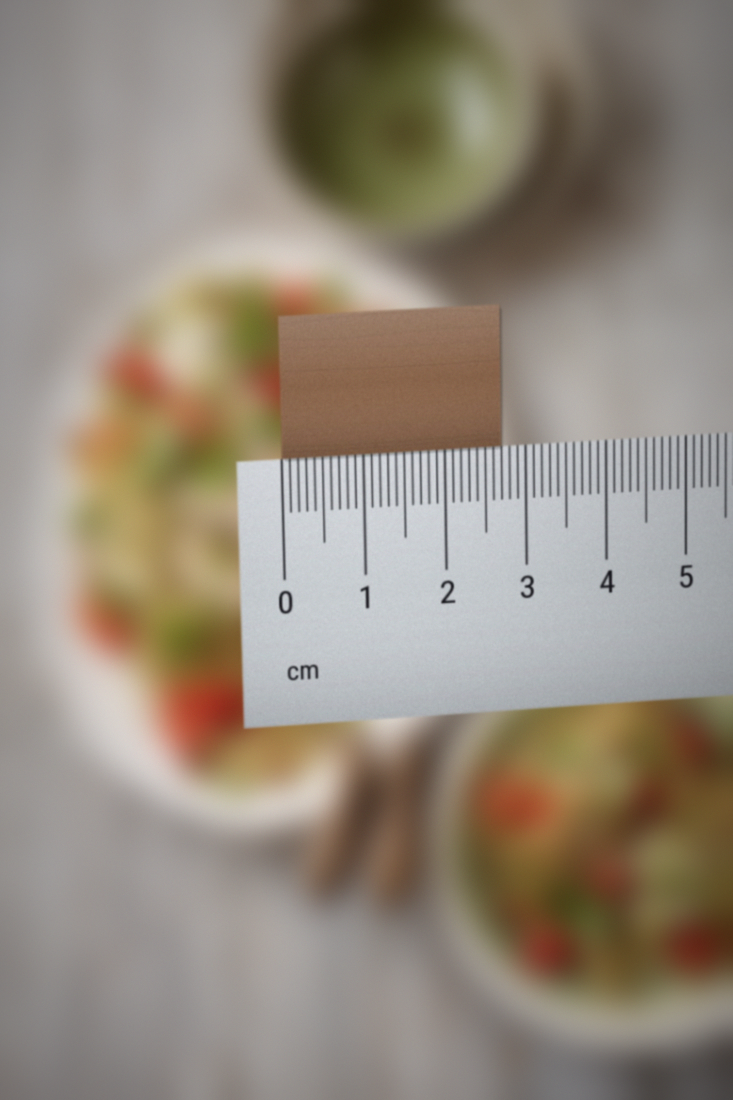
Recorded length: 2.7 cm
